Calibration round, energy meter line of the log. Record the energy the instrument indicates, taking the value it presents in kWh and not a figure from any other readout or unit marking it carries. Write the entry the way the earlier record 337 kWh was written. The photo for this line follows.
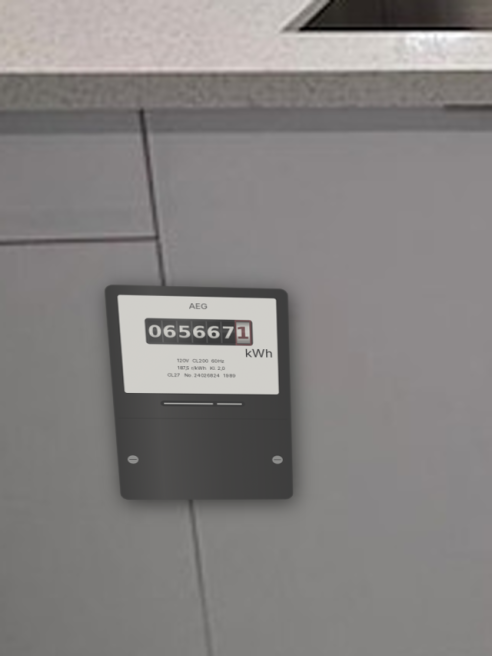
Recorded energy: 65667.1 kWh
